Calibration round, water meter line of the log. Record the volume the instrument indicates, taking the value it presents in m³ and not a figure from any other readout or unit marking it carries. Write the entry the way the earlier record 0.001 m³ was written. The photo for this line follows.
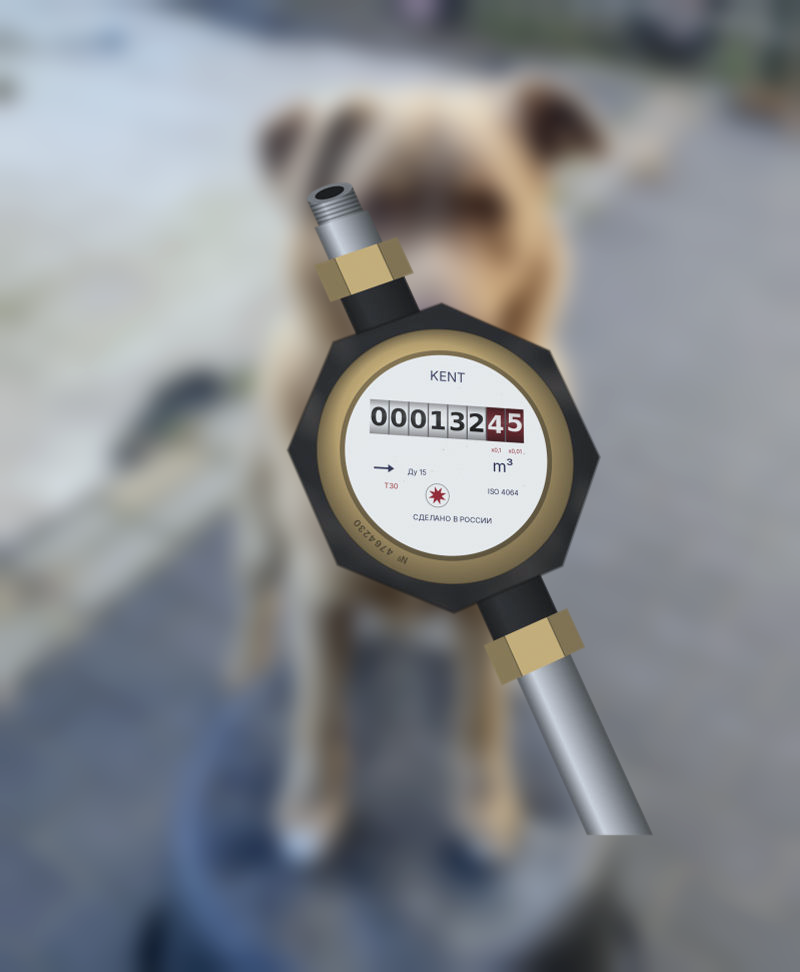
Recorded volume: 132.45 m³
